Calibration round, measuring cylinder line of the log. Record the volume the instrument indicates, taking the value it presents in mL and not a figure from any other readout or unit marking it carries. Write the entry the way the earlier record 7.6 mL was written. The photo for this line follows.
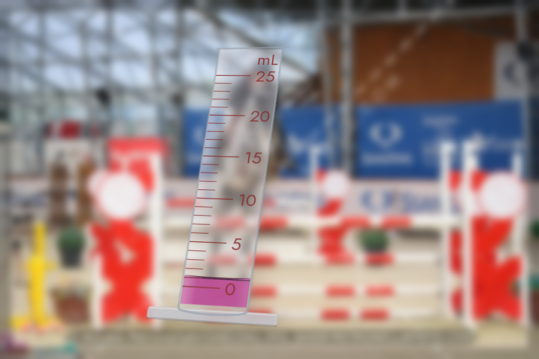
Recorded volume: 1 mL
